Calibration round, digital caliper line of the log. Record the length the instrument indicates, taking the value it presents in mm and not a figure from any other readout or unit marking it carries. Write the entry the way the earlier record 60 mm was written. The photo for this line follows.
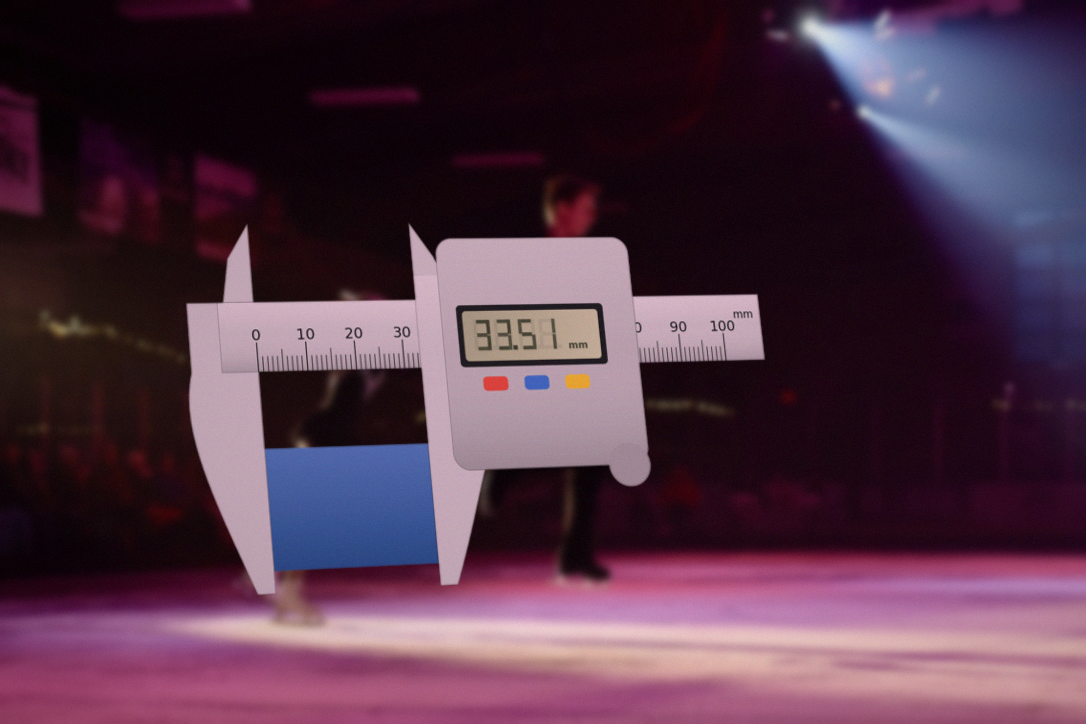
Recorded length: 33.51 mm
